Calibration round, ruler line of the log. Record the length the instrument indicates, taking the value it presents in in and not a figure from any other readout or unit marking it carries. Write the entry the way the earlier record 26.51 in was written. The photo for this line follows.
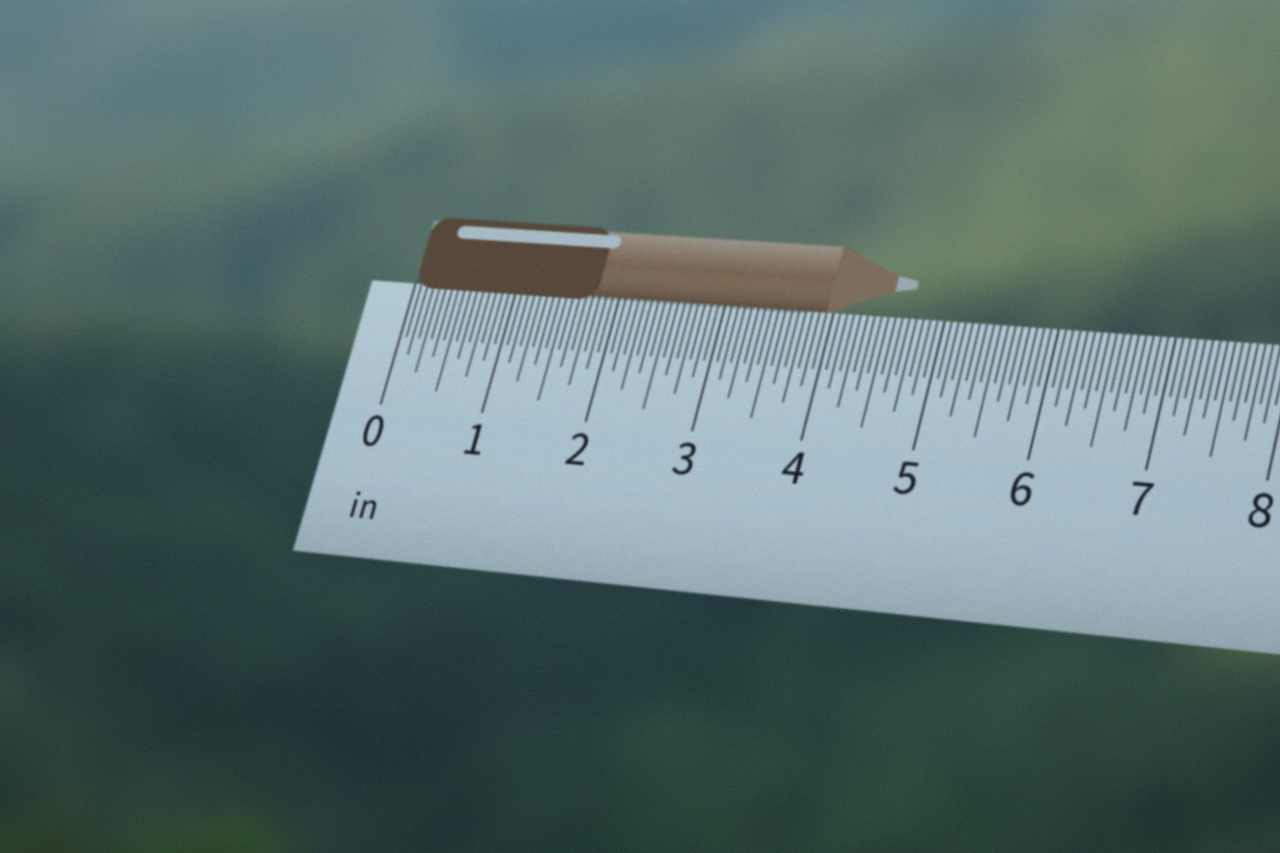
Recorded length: 4.6875 in
